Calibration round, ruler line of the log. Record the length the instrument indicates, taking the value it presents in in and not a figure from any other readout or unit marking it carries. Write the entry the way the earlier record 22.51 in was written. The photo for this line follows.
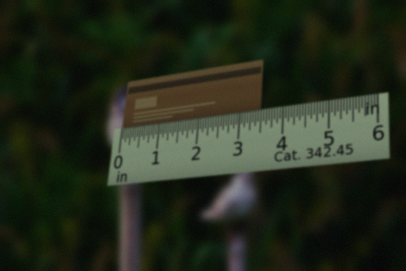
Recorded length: 3.5 in
